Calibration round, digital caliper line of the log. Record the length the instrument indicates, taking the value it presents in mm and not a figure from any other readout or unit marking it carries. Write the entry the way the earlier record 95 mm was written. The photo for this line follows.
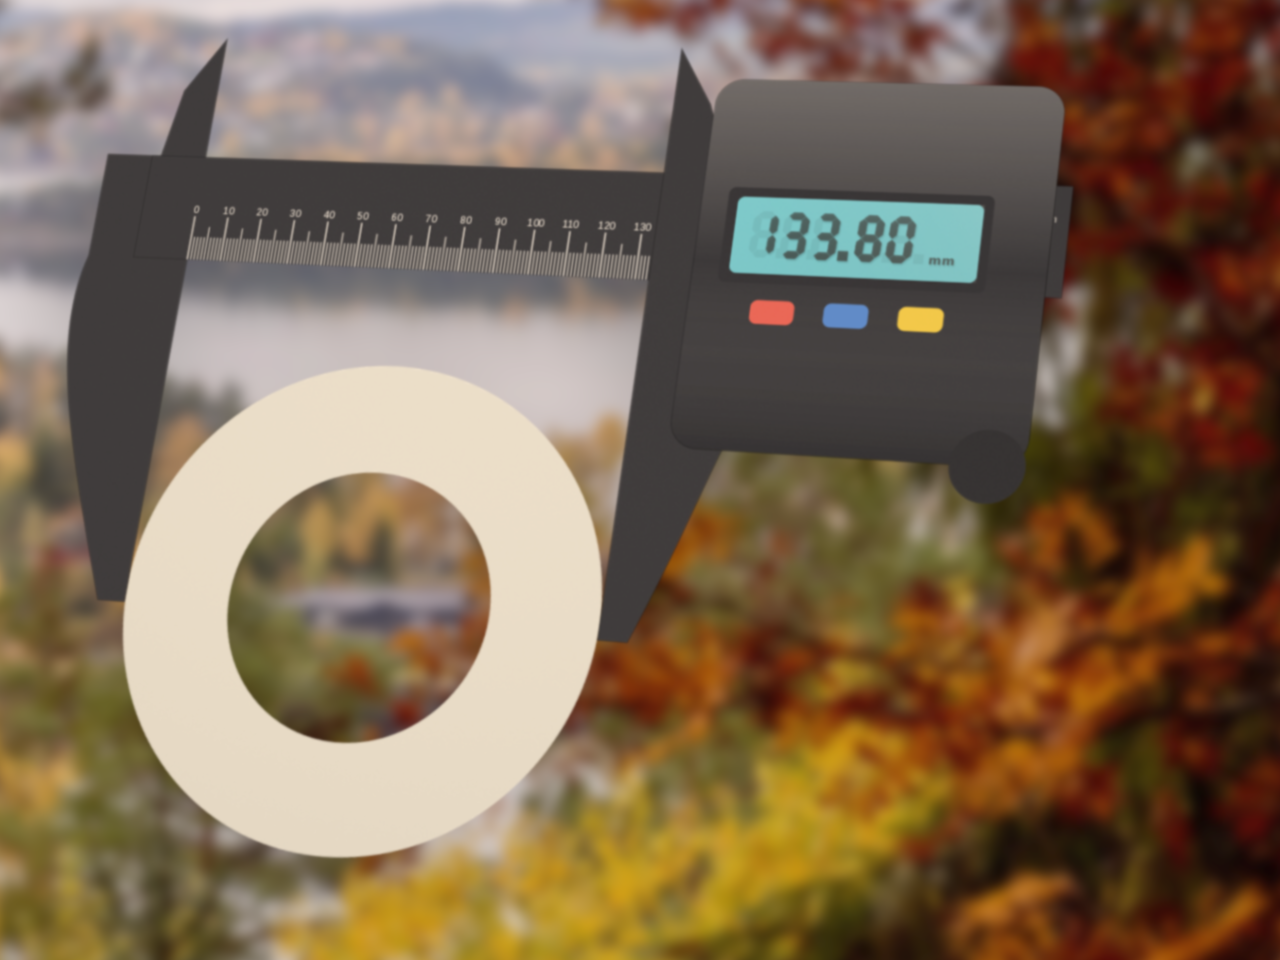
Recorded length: 133.80 mm
